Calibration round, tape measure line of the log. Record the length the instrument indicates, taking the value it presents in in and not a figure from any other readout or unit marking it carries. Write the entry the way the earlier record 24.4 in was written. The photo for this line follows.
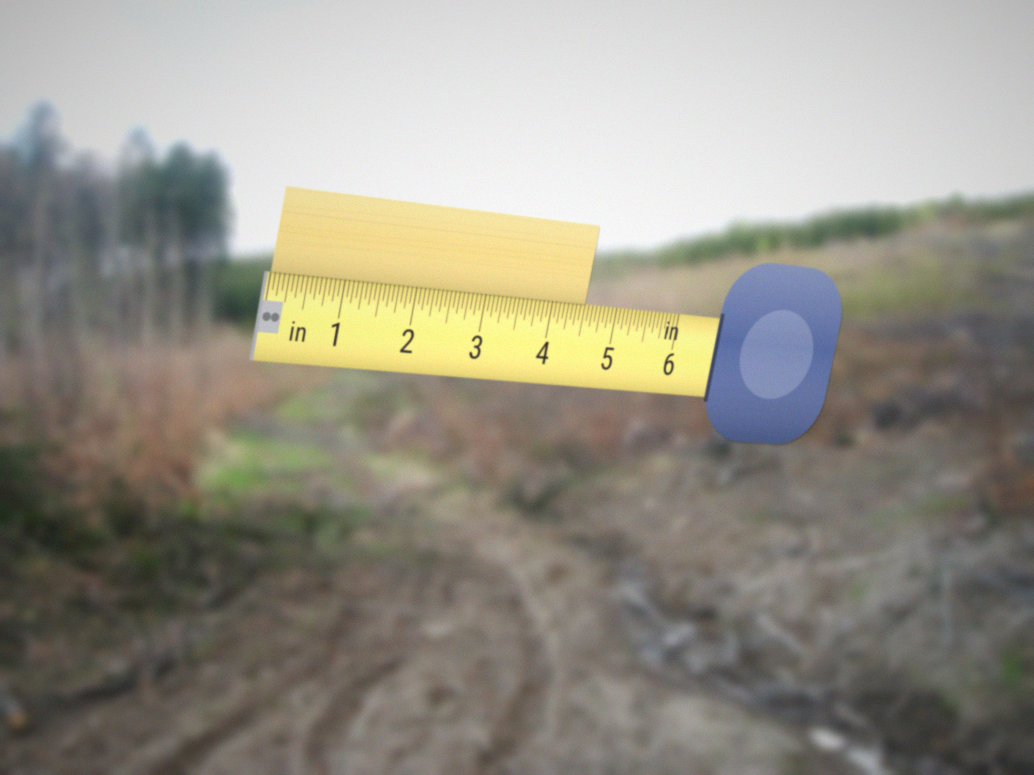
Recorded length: 4.5 in
